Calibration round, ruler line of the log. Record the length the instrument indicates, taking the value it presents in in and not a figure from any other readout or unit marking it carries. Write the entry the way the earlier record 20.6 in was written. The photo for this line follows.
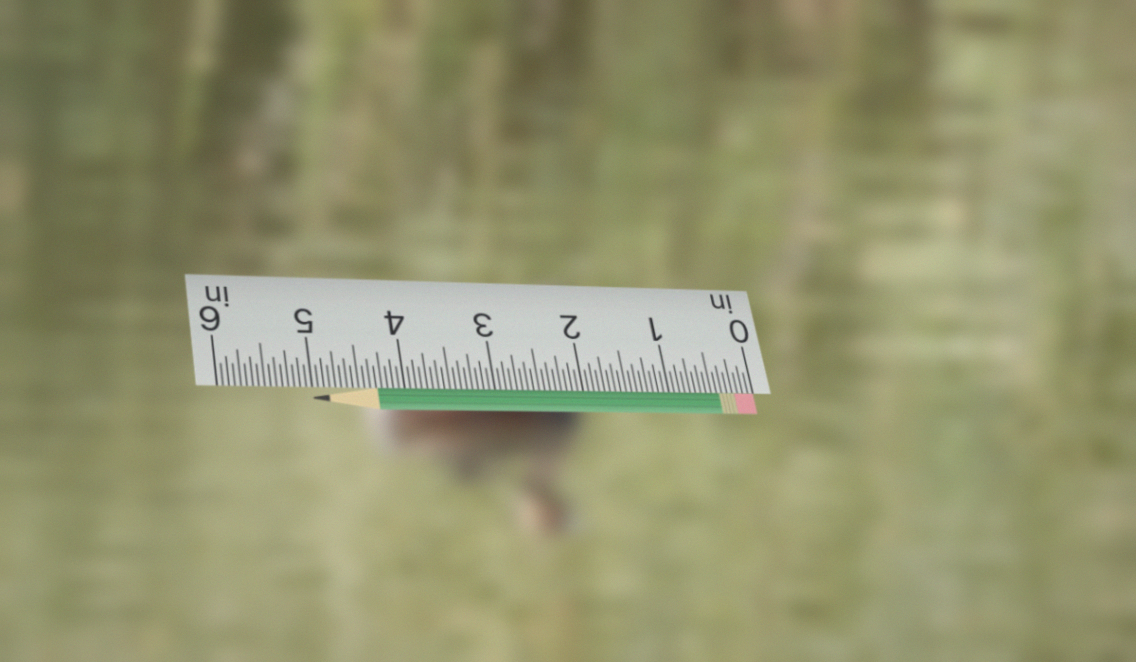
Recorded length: 5 in
